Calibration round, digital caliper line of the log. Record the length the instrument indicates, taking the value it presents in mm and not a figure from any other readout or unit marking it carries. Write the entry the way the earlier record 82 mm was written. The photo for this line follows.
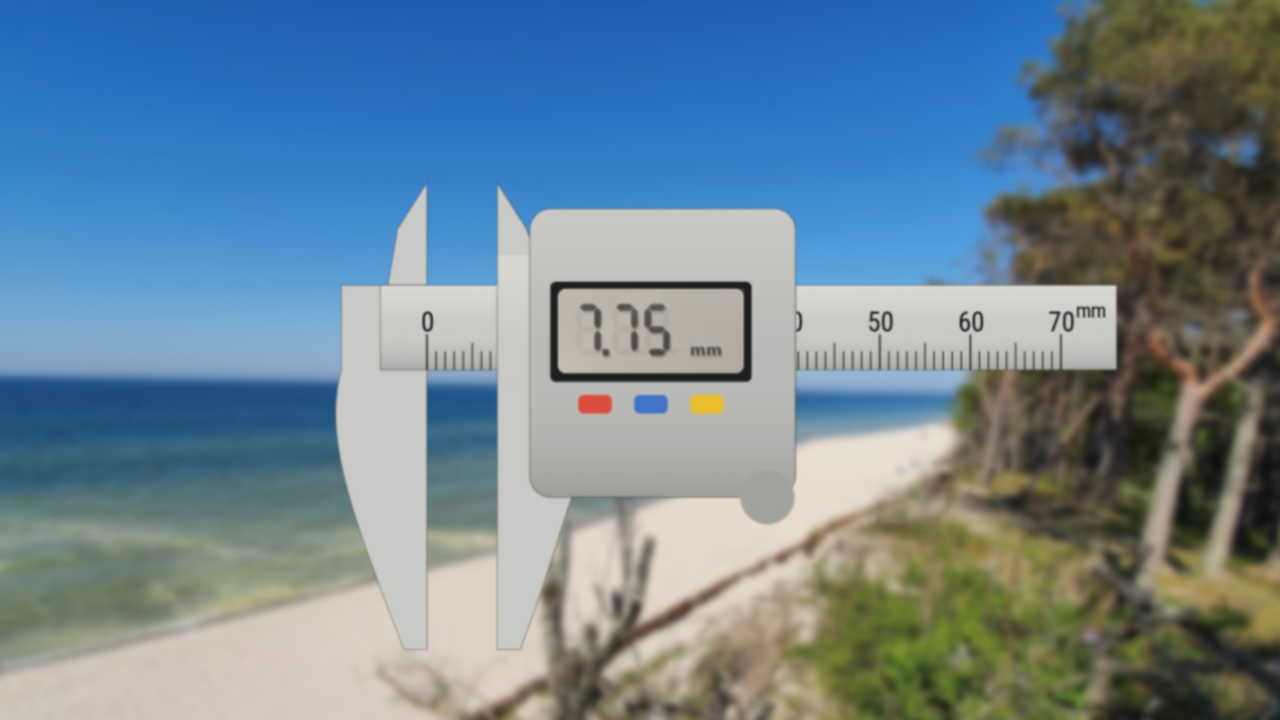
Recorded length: 7.75 mm
